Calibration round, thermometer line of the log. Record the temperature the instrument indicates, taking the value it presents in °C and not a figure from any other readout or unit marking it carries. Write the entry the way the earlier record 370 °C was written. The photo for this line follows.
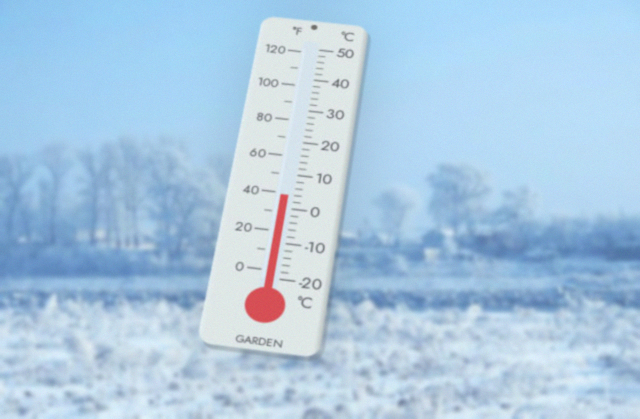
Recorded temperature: 4 °C
